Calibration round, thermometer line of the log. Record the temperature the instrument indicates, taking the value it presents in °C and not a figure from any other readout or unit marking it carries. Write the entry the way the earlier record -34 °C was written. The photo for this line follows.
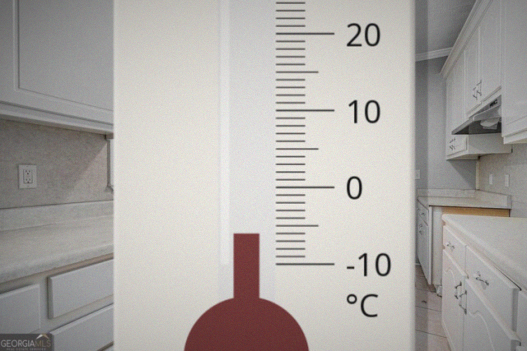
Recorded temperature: -6 °C
